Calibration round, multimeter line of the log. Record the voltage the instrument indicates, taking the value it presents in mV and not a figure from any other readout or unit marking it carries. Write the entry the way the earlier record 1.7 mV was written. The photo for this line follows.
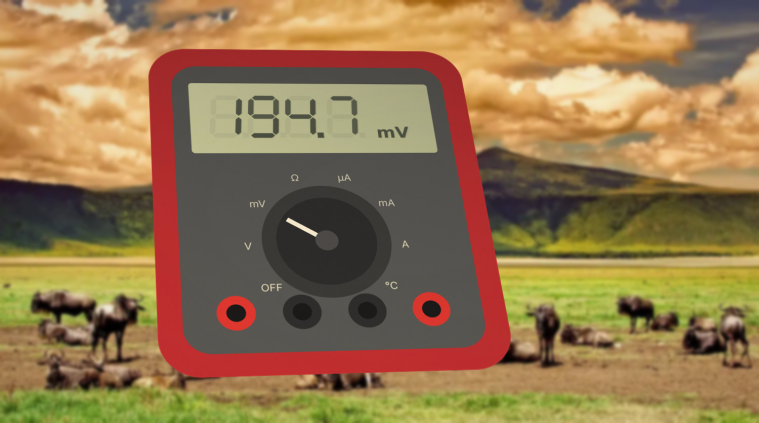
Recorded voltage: 194.7 mV
